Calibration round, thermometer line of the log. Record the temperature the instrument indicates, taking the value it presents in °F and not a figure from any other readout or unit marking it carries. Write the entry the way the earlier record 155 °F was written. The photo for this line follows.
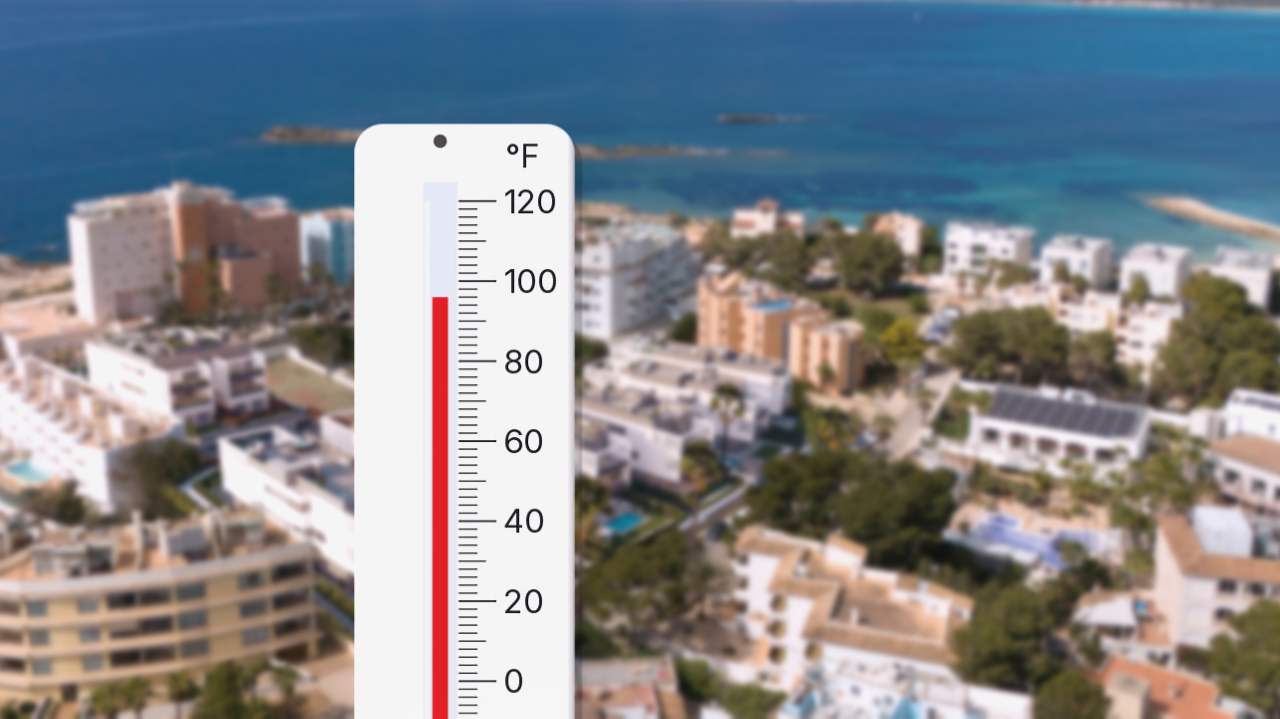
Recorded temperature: 96 °F
